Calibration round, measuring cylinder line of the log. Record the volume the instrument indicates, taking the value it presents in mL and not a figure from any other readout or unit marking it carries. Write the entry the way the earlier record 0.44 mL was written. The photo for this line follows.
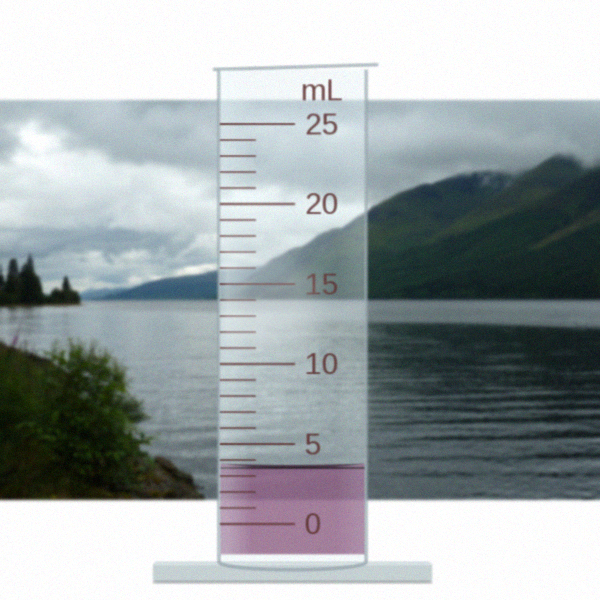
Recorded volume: 3.5 mL
